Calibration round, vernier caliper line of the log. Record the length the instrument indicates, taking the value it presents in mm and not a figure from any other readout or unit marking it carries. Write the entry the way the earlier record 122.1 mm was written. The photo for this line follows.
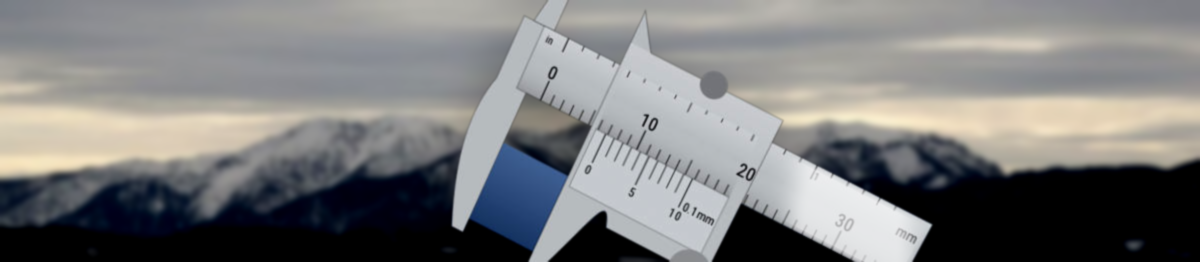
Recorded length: 6.8 mm
